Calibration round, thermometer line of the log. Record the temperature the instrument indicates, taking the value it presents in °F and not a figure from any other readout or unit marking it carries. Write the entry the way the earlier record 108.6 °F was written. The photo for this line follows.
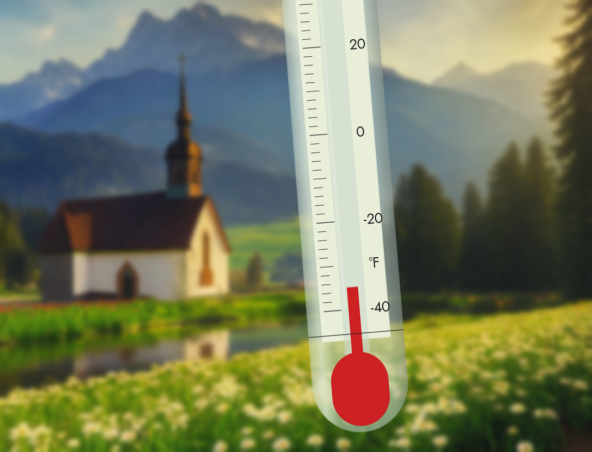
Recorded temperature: -35 °F
